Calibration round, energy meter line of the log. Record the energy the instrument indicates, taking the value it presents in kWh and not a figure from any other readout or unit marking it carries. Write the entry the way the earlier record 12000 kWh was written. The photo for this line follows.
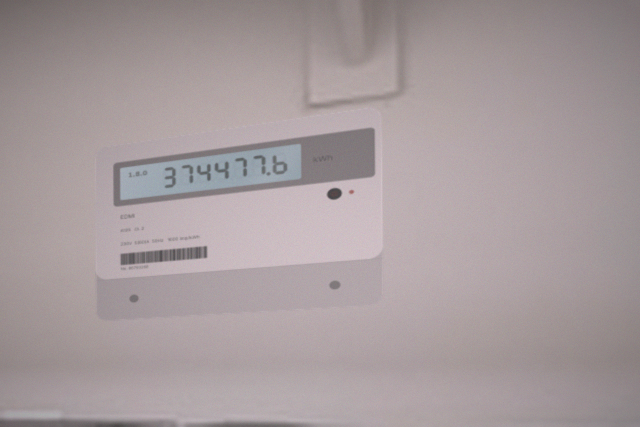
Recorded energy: 374477.6 kWh
